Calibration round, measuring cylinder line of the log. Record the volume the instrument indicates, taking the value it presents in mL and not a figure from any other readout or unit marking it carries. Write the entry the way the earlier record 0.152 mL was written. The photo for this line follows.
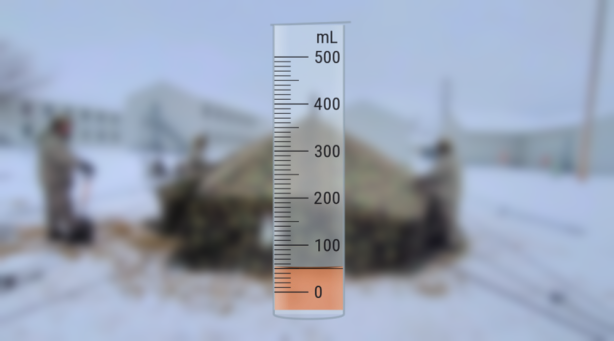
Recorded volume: 50 mL
